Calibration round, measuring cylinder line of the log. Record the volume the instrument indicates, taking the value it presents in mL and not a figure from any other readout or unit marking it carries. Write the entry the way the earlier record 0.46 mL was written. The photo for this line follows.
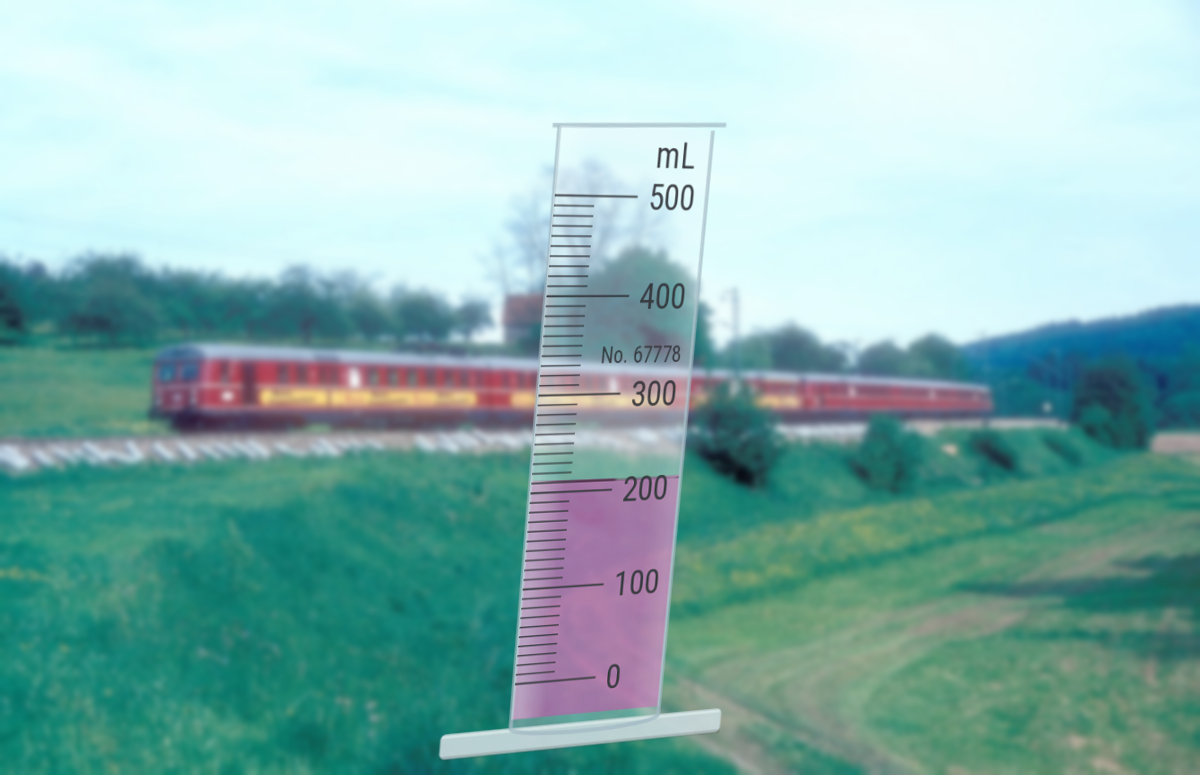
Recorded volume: 210 mL
